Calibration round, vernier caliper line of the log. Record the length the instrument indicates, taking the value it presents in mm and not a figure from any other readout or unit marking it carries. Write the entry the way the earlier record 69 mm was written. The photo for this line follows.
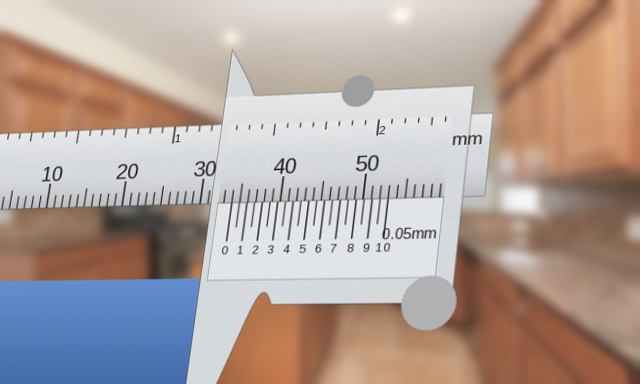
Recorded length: 34.0 mm
